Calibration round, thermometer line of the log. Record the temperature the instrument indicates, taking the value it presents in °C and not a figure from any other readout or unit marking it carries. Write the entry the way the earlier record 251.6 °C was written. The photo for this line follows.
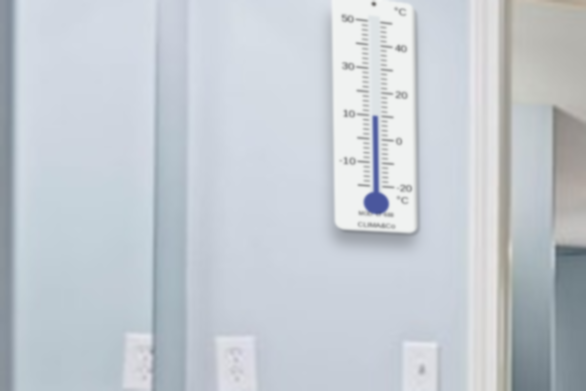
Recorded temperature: 10 °C
